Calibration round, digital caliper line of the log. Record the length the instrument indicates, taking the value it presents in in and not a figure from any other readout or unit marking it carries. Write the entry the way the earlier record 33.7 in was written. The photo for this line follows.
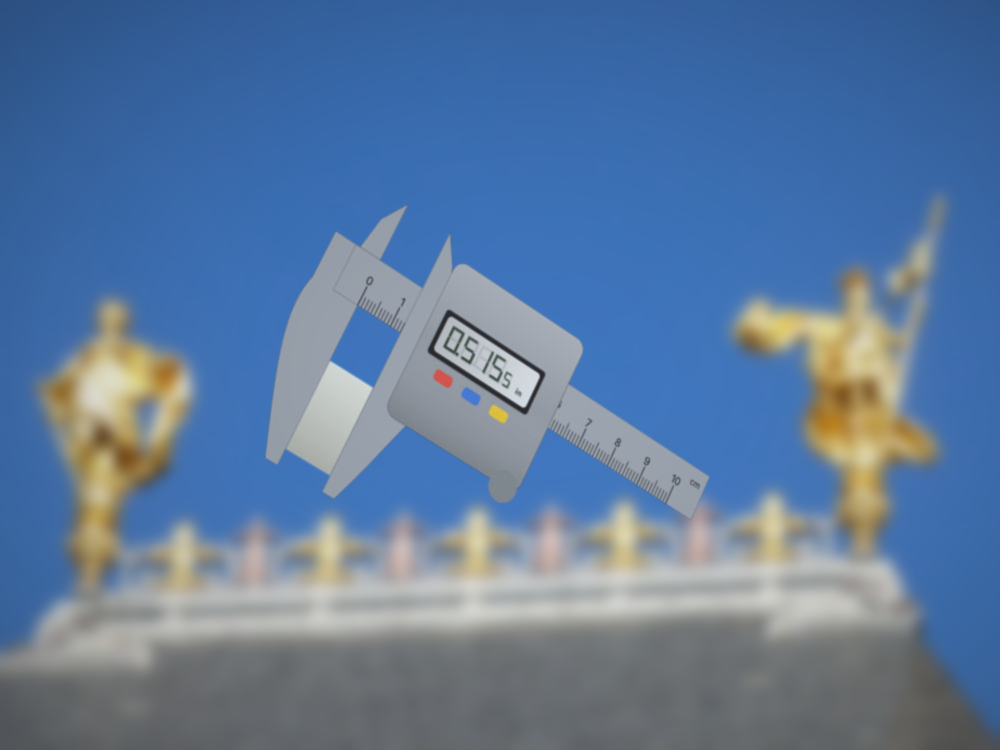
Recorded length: 0.5155 in
